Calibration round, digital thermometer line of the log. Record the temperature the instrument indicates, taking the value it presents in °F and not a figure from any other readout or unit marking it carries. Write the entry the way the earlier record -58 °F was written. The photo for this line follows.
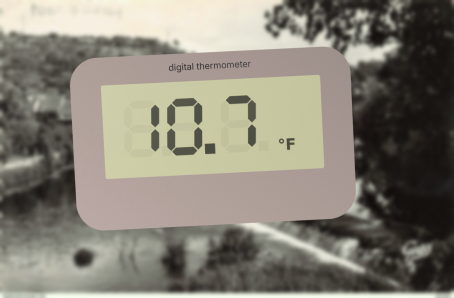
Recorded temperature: 10.7 °F
